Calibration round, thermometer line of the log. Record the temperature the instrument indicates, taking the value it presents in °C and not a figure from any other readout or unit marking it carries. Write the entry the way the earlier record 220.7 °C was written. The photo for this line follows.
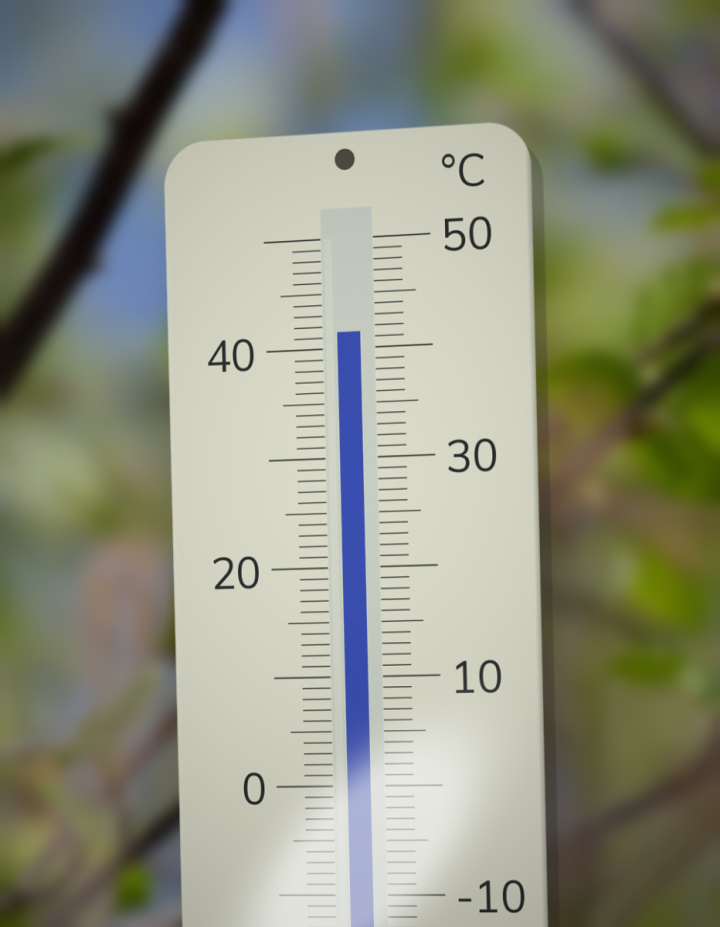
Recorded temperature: 41.5 °C
